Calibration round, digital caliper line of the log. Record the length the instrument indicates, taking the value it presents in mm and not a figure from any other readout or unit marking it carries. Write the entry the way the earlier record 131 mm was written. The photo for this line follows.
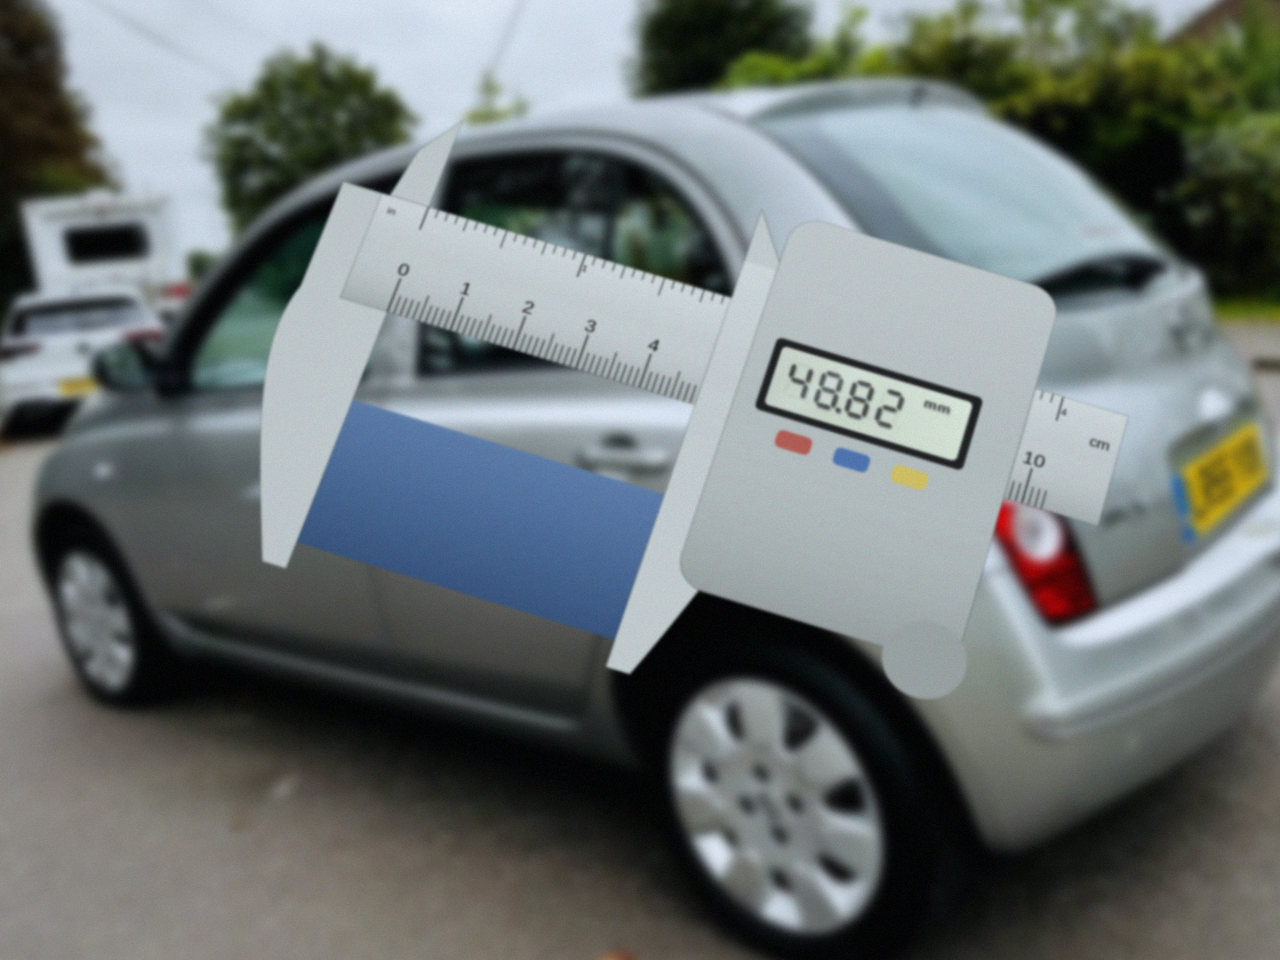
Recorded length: 48.82 mm
